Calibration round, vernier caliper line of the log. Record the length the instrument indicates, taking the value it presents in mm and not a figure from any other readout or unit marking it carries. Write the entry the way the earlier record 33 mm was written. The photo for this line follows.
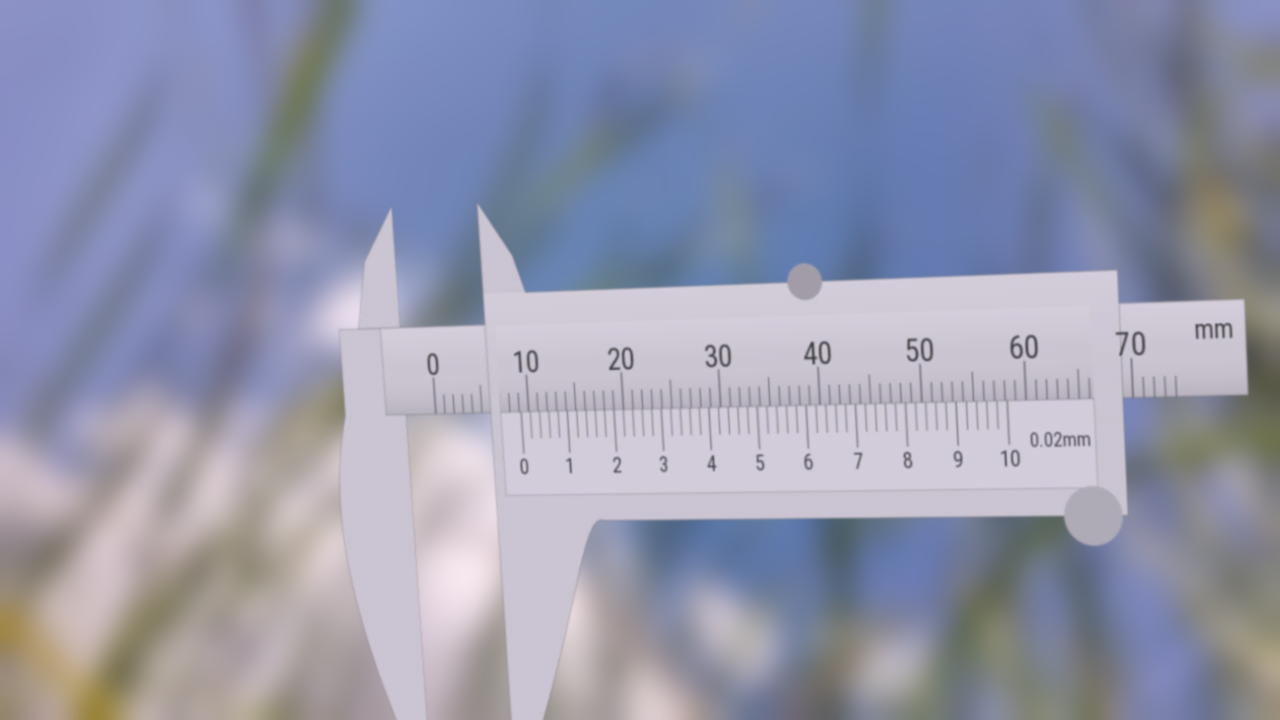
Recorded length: 9.2 mm
